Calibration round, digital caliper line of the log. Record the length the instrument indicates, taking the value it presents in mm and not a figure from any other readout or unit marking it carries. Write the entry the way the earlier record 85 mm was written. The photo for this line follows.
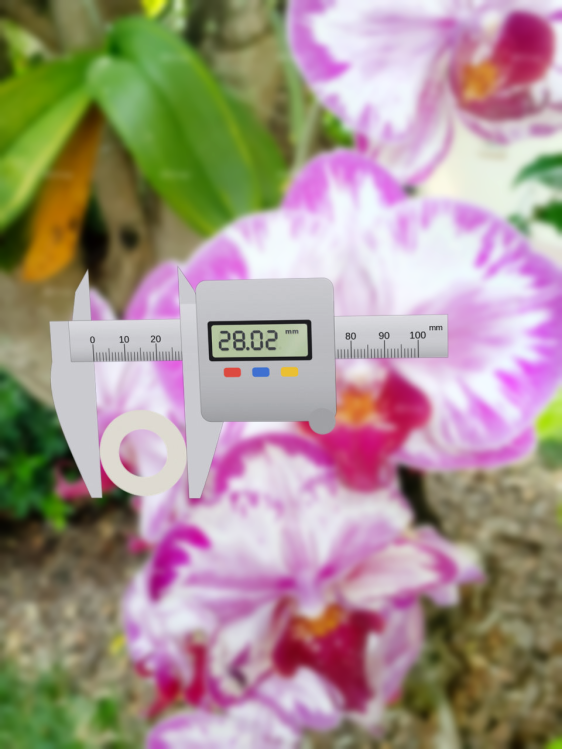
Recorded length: 28.02 mm
